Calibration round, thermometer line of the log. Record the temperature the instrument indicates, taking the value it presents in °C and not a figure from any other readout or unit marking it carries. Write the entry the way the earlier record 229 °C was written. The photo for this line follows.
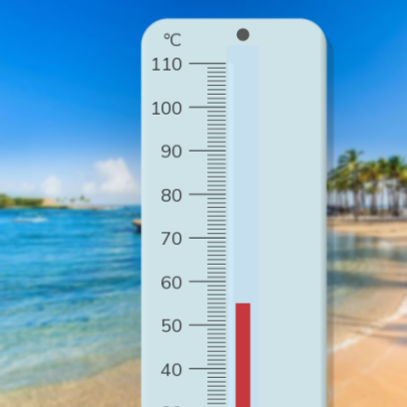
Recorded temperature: 55 °C
